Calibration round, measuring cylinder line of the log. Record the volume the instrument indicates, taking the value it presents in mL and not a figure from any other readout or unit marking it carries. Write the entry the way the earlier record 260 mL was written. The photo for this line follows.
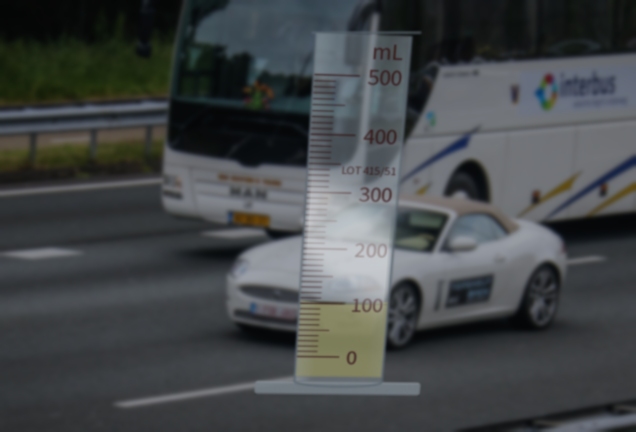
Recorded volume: 100 mL
